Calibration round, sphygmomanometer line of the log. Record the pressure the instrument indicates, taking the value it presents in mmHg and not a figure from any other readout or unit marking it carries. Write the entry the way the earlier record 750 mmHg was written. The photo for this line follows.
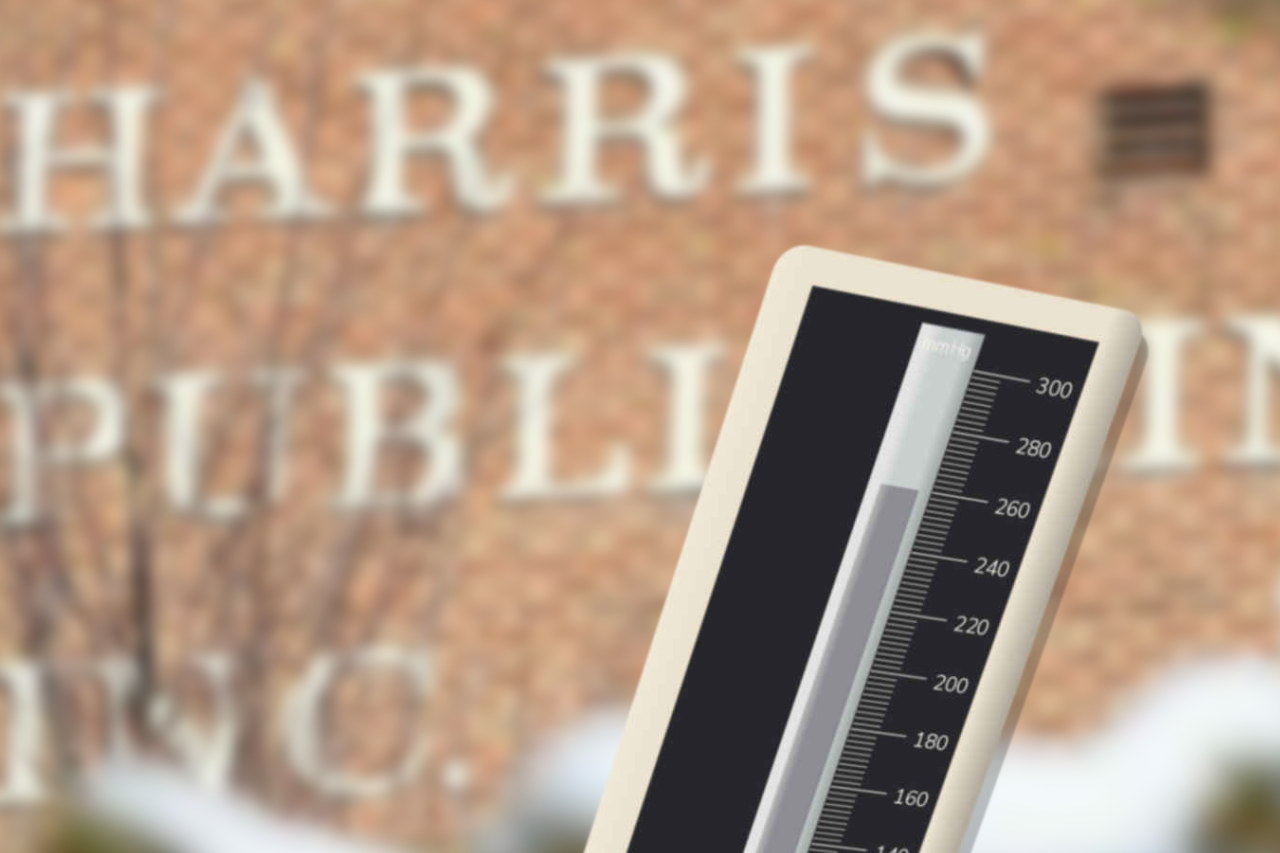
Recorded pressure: 260 mmHg
